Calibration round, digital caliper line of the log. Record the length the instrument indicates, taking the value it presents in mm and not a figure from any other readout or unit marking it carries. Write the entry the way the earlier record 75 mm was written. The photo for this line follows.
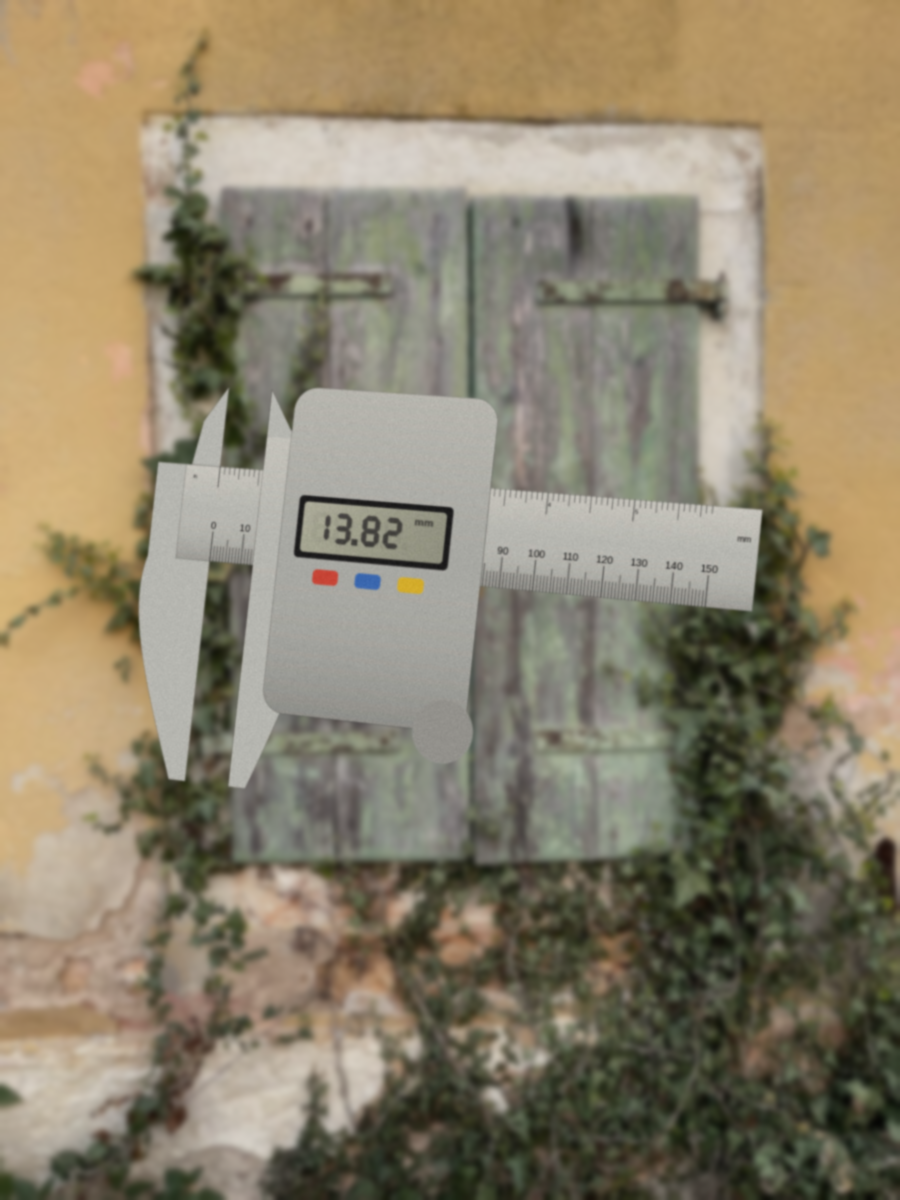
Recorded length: 13.82 mm
